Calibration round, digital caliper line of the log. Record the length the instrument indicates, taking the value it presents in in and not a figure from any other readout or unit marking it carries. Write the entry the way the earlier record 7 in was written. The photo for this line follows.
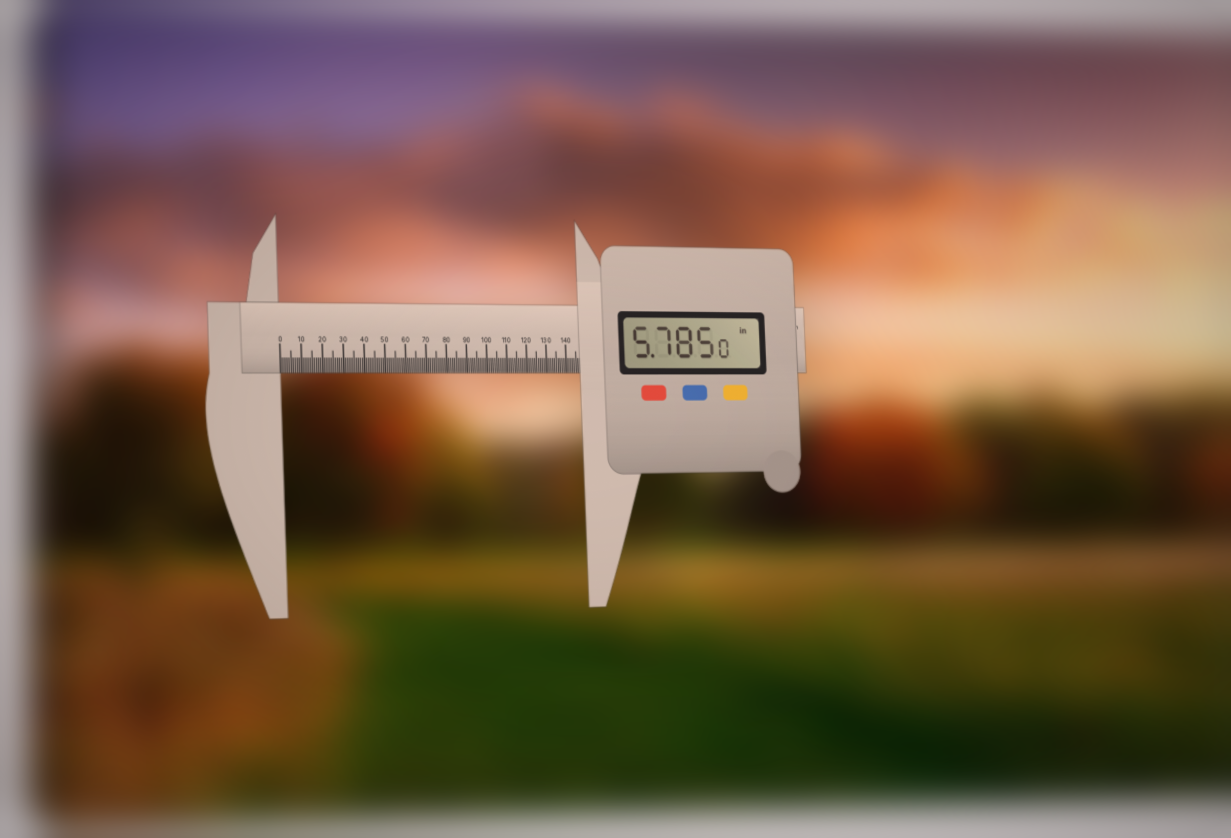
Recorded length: 5.7850 in
